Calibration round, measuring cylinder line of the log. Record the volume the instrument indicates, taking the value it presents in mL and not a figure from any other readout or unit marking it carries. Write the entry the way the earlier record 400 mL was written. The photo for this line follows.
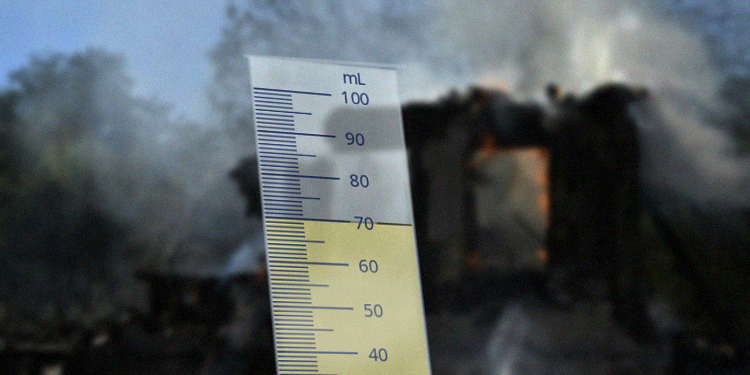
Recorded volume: 70 mL
